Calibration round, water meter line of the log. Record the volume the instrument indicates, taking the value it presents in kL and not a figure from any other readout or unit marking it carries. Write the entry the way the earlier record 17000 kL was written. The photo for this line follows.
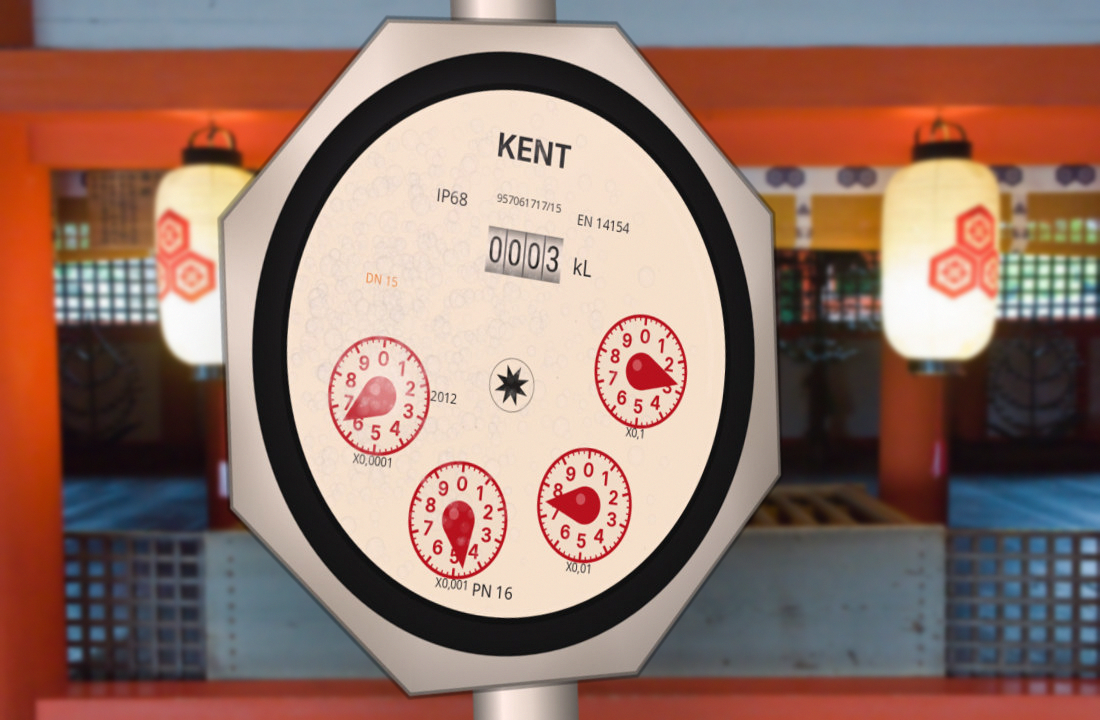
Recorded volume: 3.2746 kL
